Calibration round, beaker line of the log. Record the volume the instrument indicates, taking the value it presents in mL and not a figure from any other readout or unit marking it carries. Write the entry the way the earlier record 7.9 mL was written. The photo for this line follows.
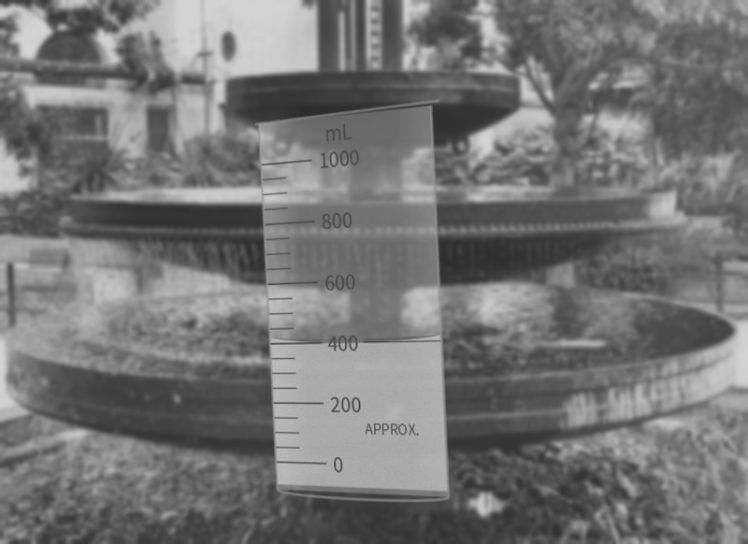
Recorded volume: 400 mL
